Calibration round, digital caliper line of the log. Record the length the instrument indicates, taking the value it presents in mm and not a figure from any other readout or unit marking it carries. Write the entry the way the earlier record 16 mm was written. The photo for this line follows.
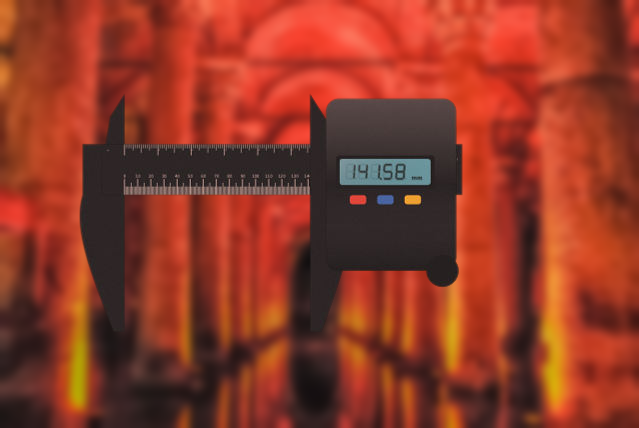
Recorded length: 141.58 mm
